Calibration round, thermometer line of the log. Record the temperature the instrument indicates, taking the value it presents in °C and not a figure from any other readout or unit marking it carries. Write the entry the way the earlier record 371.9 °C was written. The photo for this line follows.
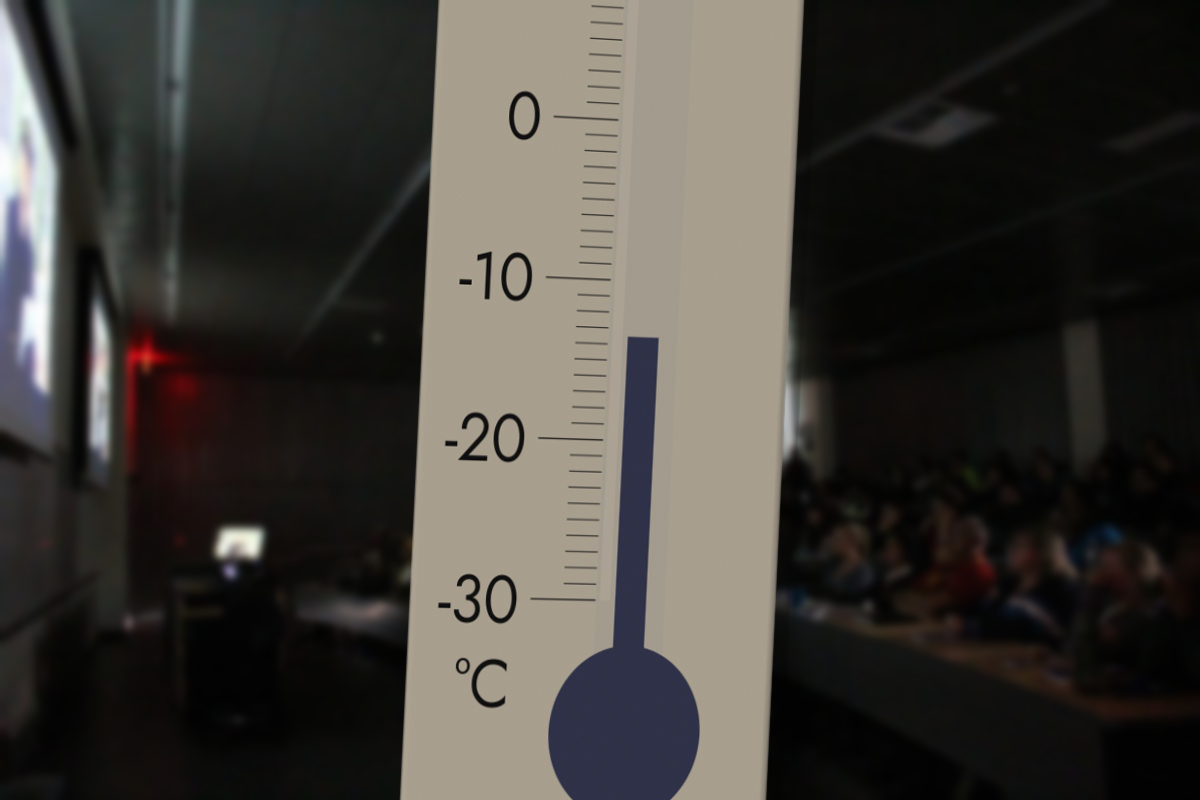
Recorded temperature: -13.5 °C
